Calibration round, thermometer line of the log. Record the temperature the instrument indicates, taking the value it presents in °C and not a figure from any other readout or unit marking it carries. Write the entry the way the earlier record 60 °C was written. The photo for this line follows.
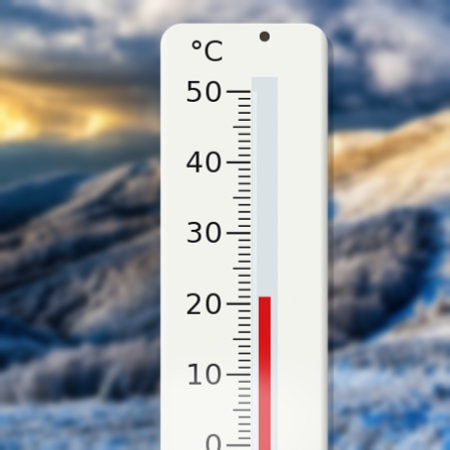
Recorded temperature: 21 °C
